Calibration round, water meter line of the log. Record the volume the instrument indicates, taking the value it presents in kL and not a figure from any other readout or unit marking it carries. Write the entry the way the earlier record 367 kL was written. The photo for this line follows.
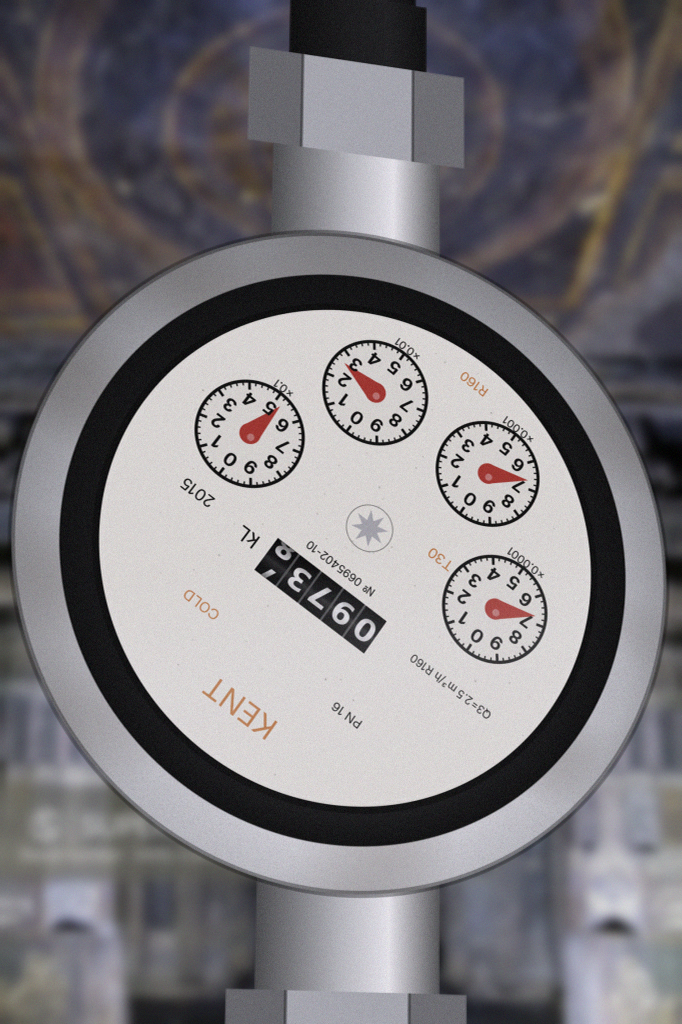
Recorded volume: 9737.5266 kL
